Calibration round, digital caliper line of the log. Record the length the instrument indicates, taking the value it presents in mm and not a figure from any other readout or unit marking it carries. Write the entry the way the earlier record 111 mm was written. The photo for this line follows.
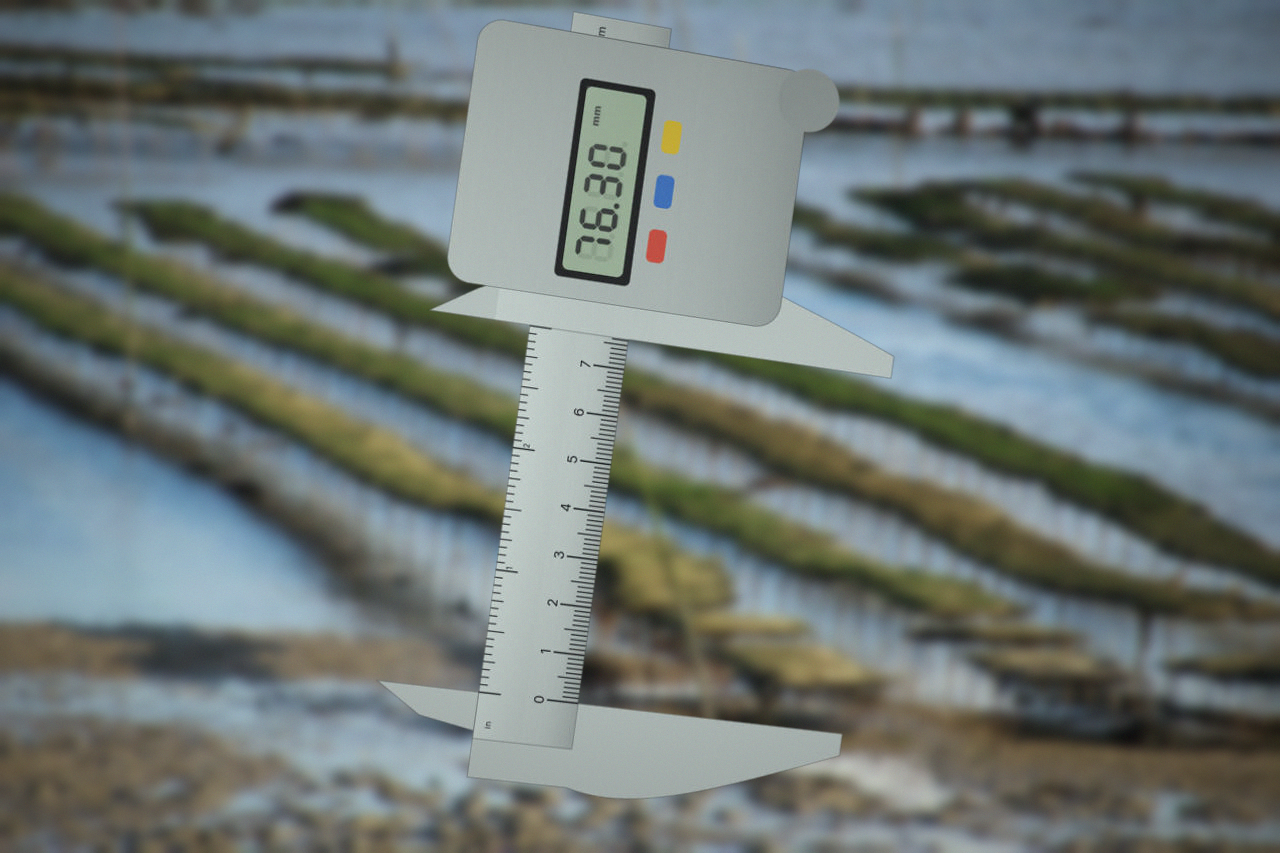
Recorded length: 76.30 mm
